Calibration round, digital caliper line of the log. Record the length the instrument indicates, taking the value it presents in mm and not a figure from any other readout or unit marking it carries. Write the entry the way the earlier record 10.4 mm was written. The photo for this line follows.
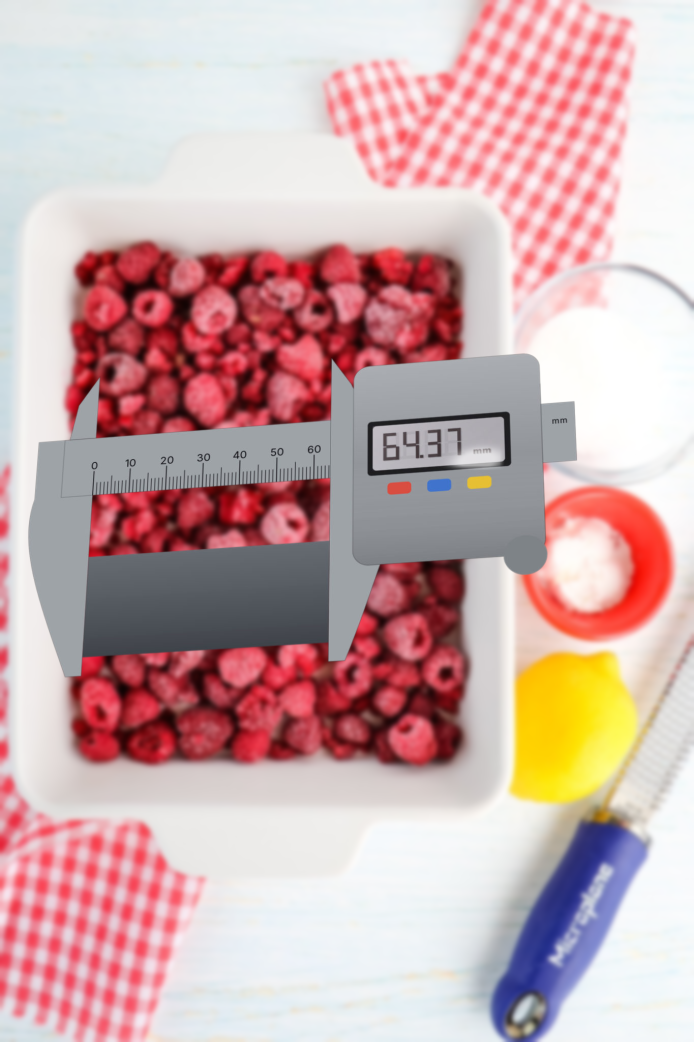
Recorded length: 64.37 mm
